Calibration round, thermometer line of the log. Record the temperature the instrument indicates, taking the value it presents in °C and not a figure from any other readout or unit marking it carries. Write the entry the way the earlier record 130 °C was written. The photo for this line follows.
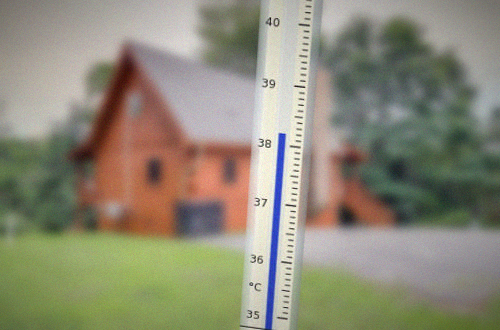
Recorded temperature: 38.2 °C
